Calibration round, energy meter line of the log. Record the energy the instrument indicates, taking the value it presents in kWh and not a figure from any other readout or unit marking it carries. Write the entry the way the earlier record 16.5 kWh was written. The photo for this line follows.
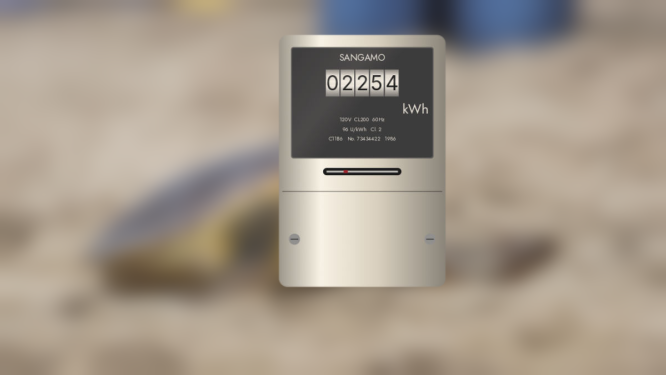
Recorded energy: 2254 kWh
